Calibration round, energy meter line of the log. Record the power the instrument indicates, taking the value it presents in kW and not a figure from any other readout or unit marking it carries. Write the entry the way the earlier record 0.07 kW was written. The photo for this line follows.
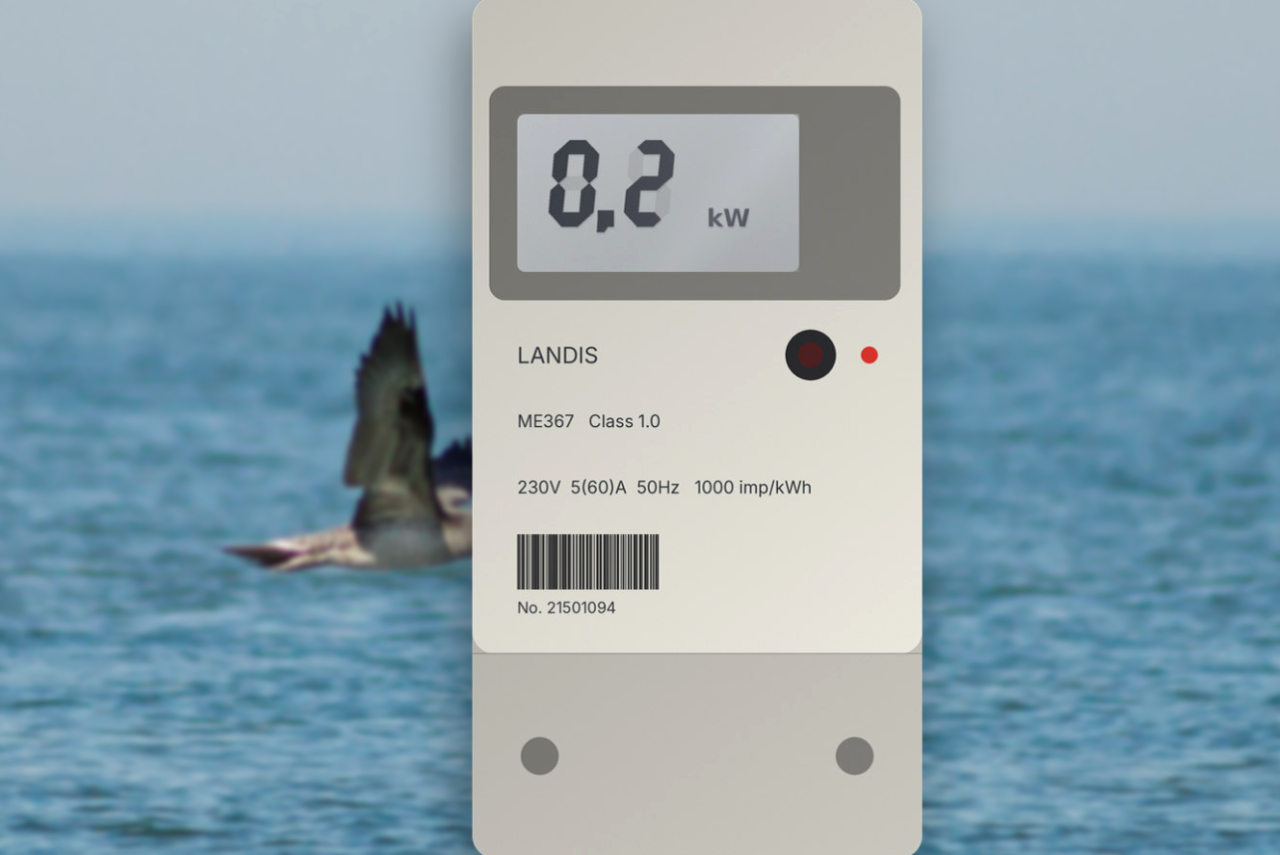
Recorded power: 0.2 kW
